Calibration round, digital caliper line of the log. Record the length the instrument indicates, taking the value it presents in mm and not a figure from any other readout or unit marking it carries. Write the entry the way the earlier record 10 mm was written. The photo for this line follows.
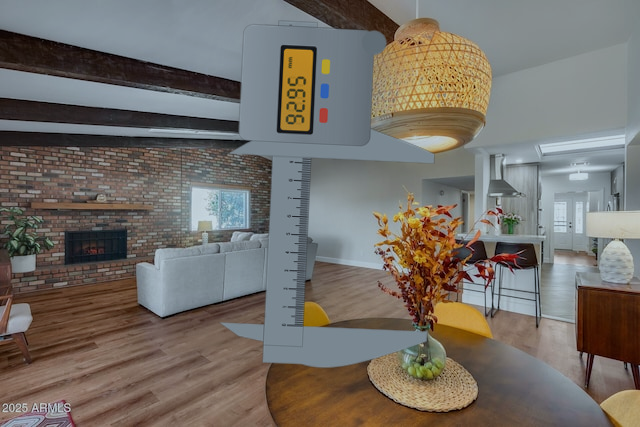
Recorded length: 92.95 mm
